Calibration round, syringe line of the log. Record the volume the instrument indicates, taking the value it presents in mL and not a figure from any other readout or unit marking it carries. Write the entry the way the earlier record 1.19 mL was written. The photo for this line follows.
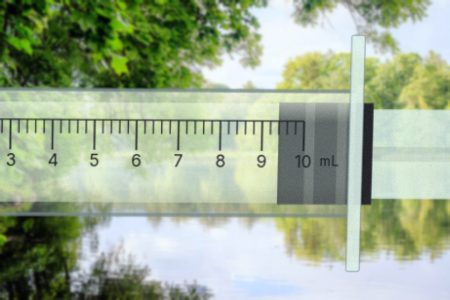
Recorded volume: 9.4 mL
